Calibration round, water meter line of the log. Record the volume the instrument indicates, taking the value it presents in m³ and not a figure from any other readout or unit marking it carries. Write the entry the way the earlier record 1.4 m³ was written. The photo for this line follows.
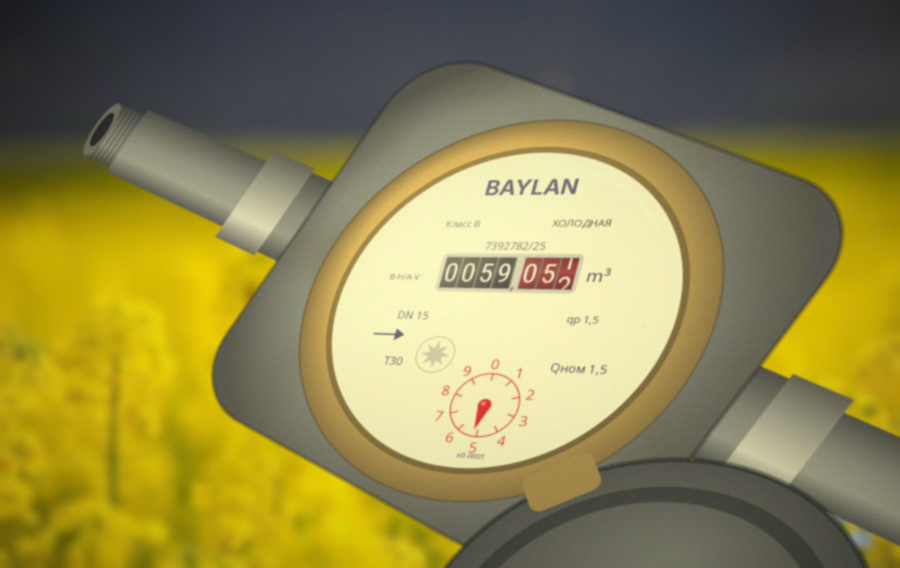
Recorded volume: 59.0515 m³
